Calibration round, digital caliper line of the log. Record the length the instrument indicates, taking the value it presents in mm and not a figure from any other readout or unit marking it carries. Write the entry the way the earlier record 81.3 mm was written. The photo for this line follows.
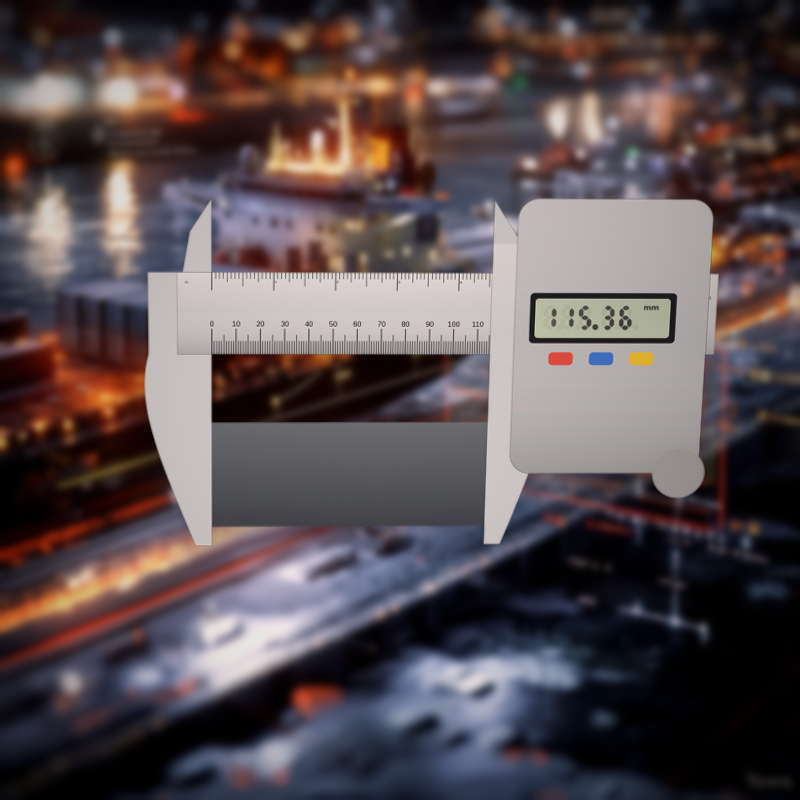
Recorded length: 115.36 mm
